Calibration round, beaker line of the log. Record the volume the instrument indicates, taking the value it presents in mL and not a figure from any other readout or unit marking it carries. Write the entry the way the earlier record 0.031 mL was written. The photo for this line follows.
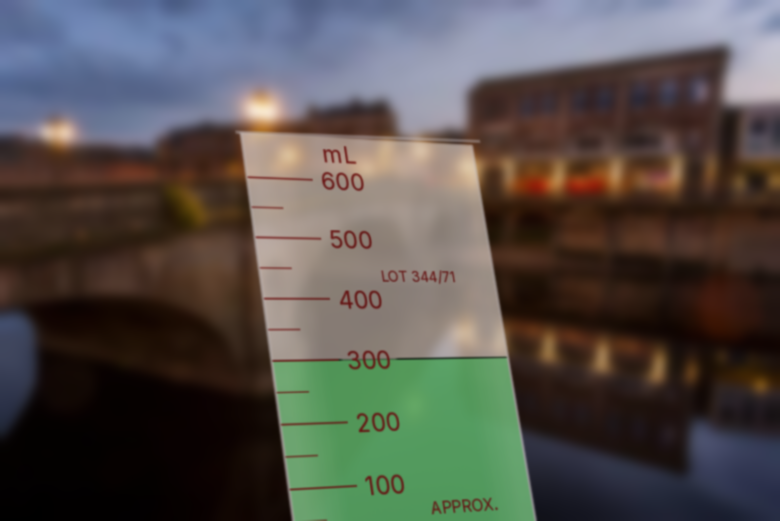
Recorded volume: 300 mL
